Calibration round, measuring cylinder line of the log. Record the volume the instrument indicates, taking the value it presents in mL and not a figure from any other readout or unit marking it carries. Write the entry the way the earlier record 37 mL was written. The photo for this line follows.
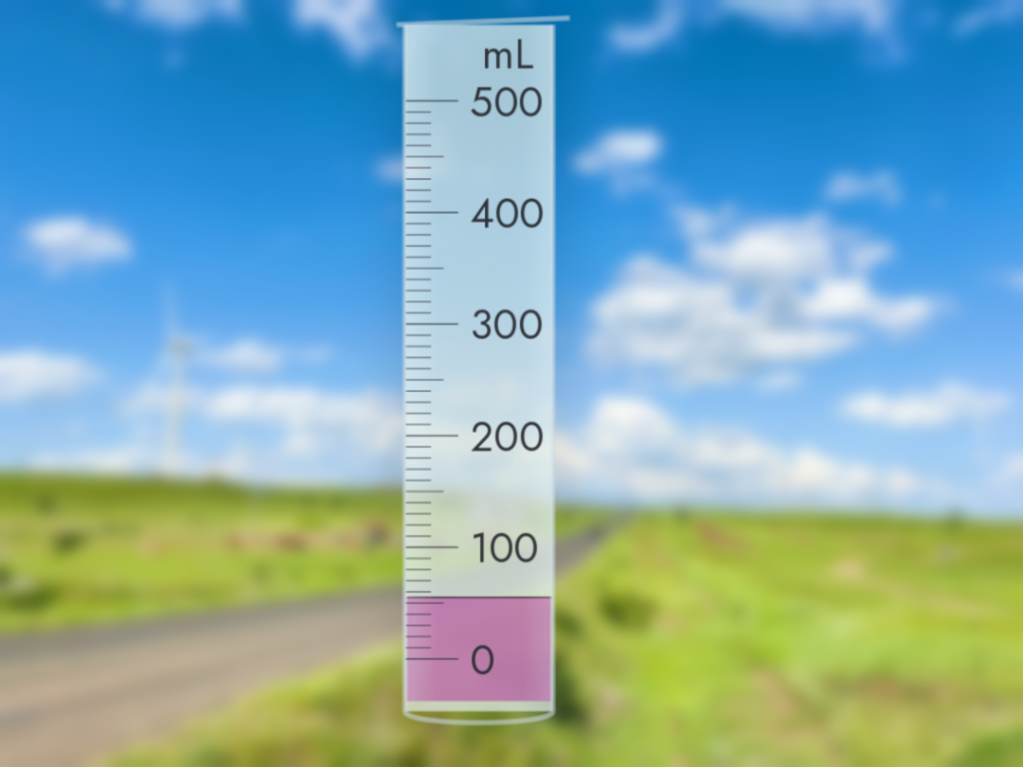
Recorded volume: 55 mL
